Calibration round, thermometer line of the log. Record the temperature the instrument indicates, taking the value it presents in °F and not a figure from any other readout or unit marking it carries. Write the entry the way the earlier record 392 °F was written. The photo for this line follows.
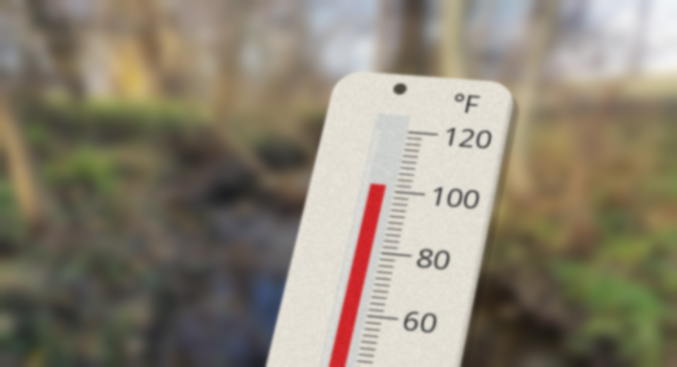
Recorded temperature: 102 °F
